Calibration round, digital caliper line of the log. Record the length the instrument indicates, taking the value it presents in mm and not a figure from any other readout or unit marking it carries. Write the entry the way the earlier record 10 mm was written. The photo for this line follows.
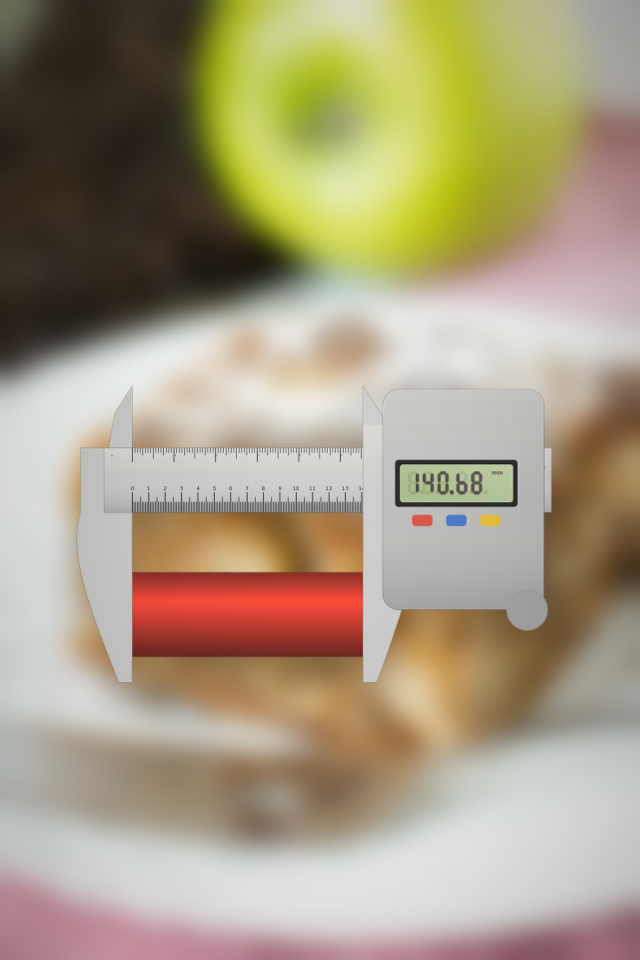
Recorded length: 140.68 mm
